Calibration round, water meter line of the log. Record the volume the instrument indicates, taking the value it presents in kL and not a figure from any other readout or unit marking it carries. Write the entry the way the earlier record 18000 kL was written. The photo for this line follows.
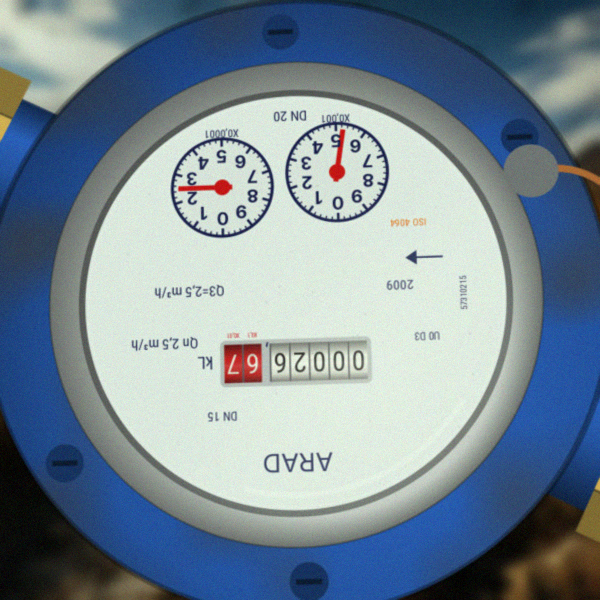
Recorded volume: 26.6752 kL
